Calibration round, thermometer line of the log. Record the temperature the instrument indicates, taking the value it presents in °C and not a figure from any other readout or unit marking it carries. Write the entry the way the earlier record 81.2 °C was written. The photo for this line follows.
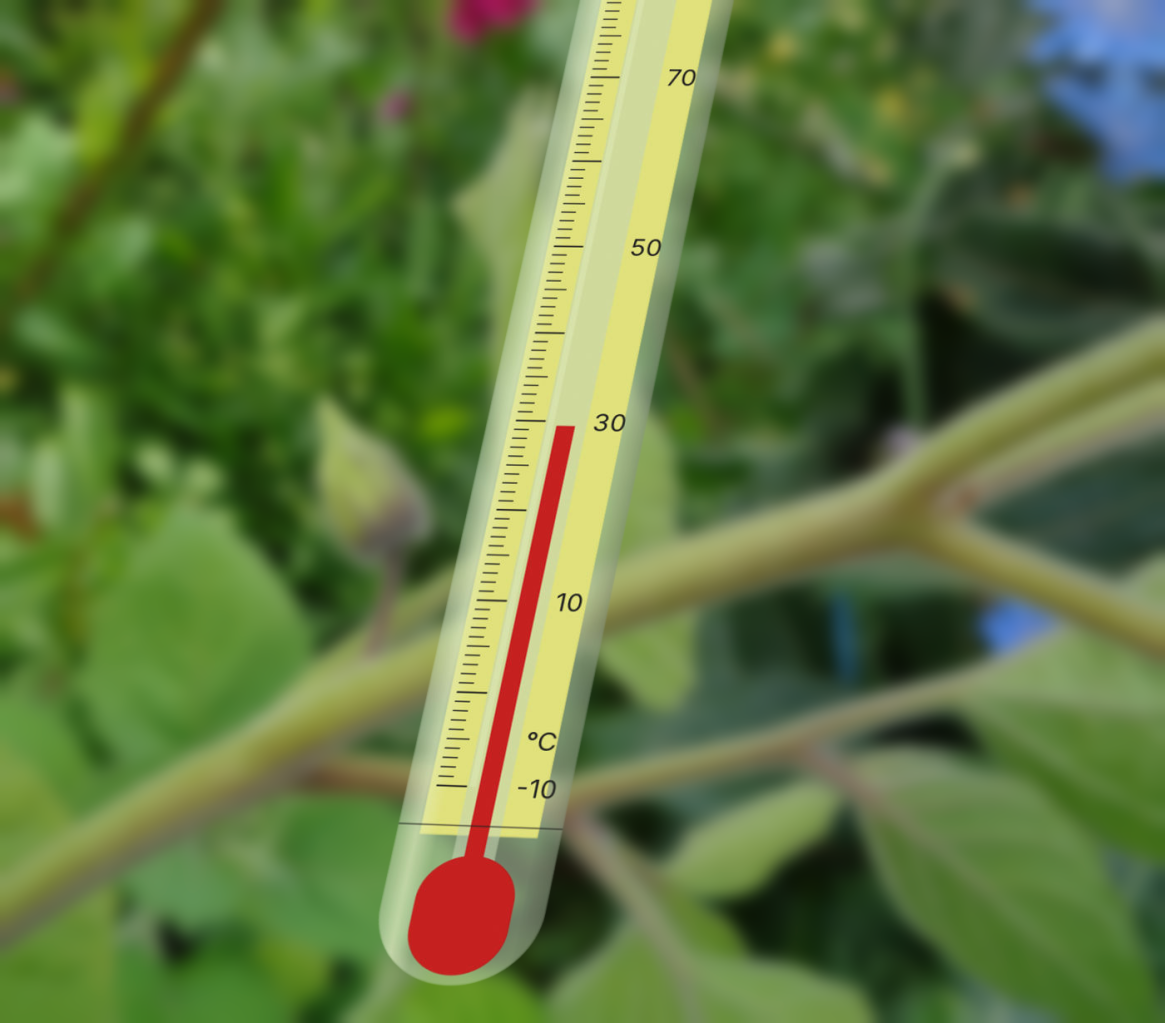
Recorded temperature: 29.5 °C
